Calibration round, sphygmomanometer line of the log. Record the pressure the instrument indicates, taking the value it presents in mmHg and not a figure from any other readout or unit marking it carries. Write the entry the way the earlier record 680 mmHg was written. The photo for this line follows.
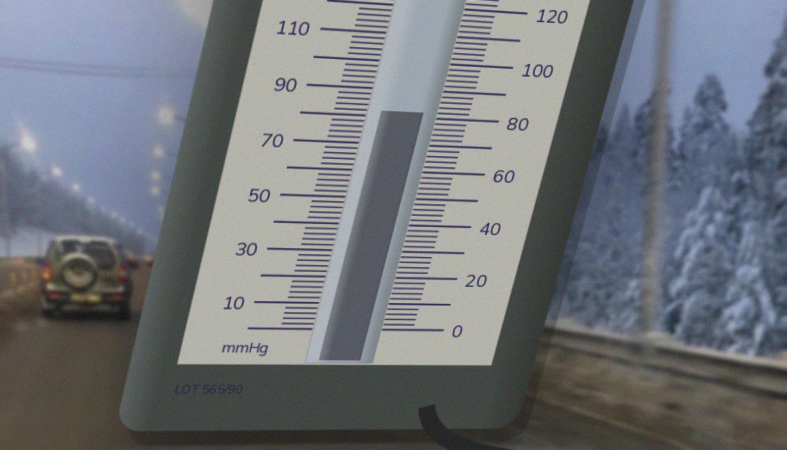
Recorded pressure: 82 mmHg
